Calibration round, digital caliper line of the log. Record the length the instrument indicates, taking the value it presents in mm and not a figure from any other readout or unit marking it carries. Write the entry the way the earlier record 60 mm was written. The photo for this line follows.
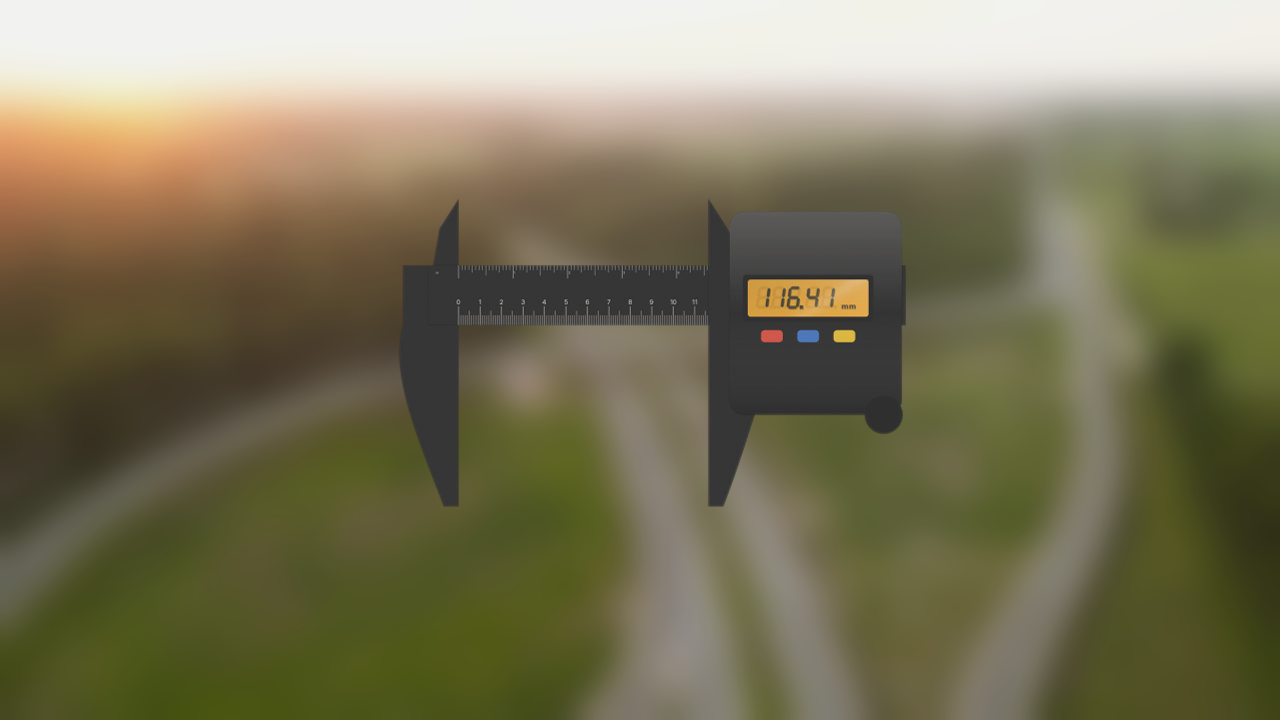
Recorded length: 116.41 mm
